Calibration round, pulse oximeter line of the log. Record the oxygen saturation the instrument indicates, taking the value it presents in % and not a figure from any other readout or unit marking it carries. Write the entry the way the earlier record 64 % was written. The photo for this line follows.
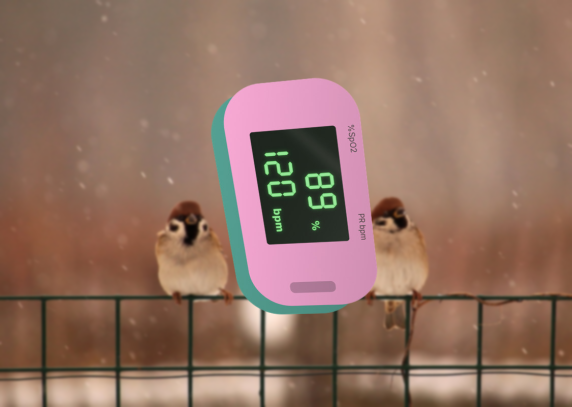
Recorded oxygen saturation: 89 %
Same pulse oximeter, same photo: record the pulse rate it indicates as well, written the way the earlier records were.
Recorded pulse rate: 120 bpm
